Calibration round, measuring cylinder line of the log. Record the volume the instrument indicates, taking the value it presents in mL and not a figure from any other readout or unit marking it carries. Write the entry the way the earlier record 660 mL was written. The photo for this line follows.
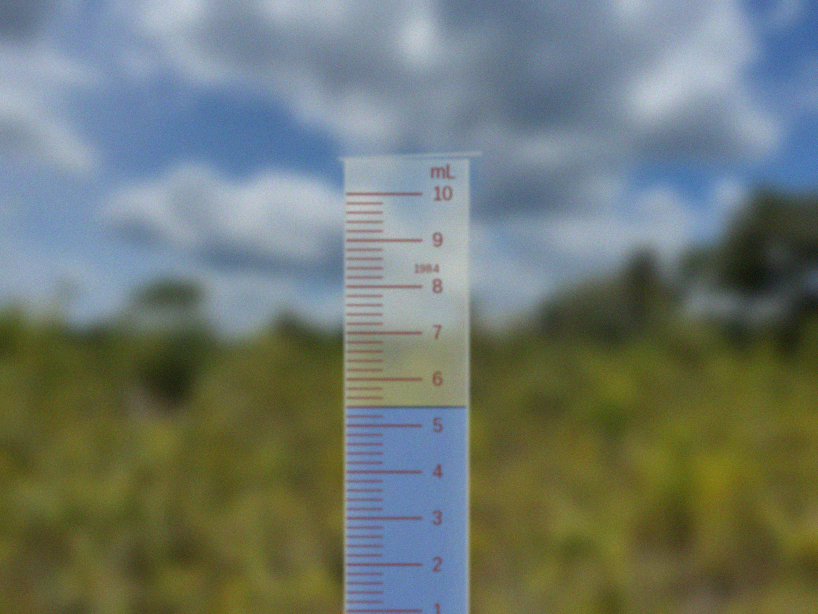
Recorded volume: 5.4 mL
